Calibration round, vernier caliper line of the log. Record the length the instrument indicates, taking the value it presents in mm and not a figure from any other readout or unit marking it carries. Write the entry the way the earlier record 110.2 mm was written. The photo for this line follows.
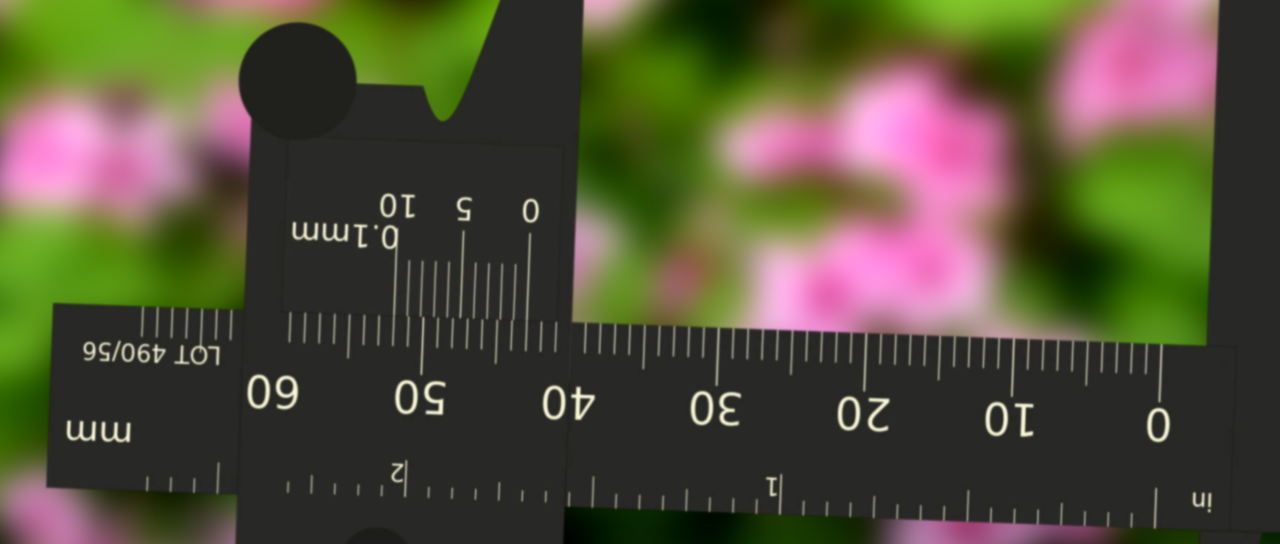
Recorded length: 43.0 mm
